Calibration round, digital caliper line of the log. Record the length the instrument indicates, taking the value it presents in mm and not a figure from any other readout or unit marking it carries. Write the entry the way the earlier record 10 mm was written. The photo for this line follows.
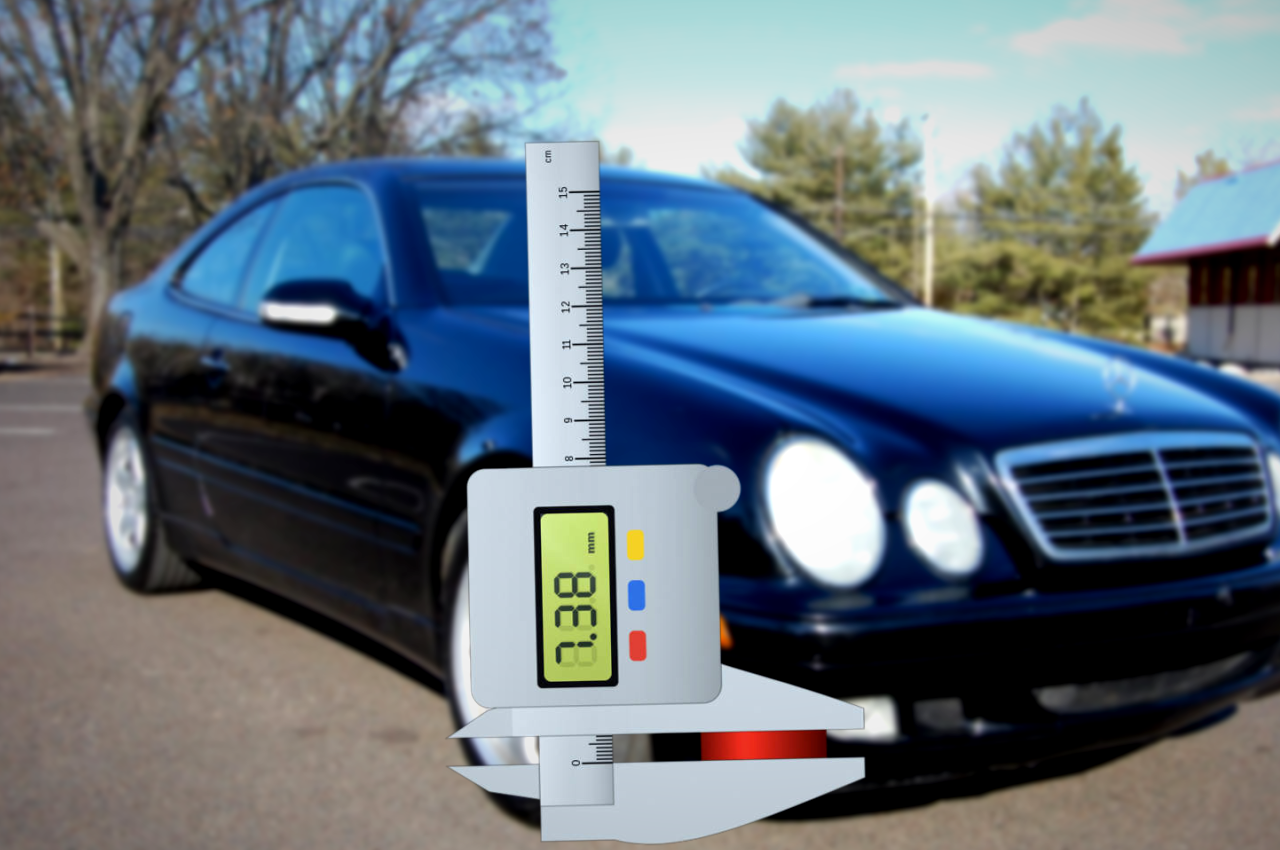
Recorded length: 7.38 mm
